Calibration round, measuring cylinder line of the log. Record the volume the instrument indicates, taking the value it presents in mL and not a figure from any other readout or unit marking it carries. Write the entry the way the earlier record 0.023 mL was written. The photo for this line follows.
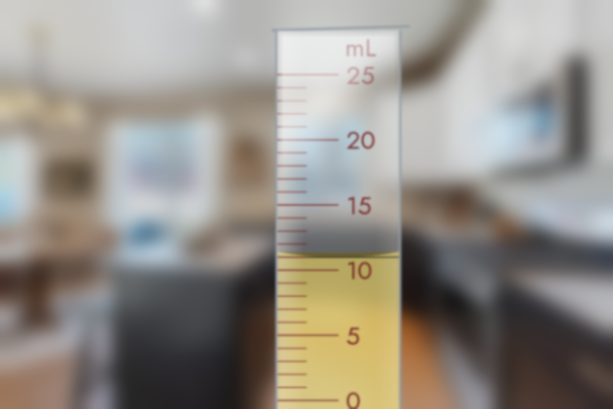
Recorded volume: 11 mL
